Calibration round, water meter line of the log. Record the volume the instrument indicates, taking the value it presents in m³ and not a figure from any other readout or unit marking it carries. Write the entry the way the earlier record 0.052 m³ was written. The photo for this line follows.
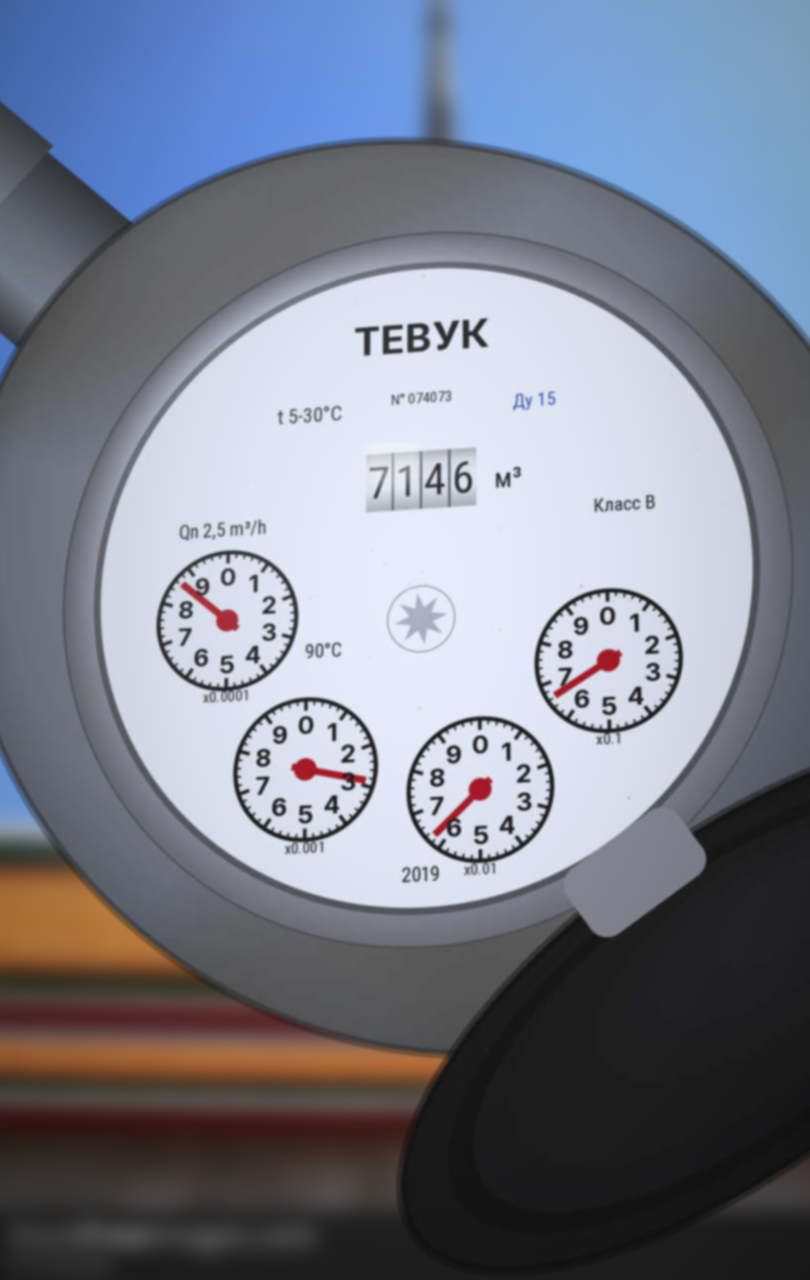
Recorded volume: 7146.6628 m³
